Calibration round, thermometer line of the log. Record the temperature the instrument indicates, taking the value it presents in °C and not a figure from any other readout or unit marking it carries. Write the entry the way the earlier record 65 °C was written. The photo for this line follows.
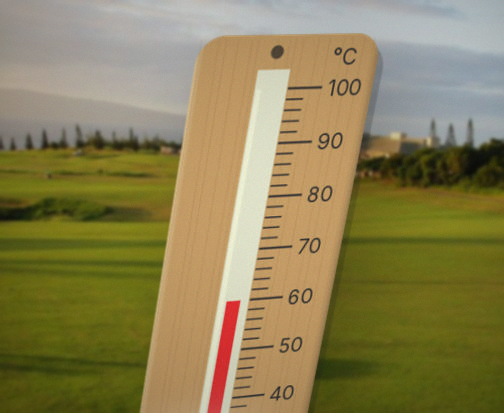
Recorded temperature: 60 °C
